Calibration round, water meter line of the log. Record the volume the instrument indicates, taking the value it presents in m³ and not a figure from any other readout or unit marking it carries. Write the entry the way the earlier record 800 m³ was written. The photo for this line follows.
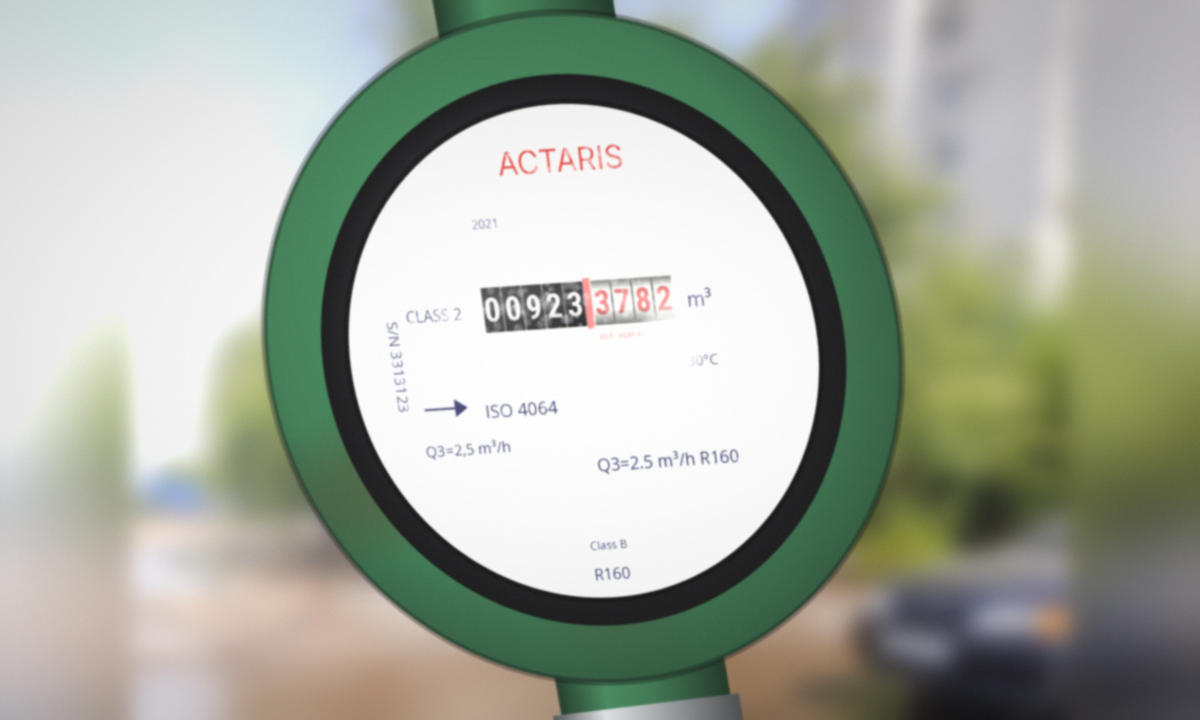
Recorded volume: 923.3782 m³
